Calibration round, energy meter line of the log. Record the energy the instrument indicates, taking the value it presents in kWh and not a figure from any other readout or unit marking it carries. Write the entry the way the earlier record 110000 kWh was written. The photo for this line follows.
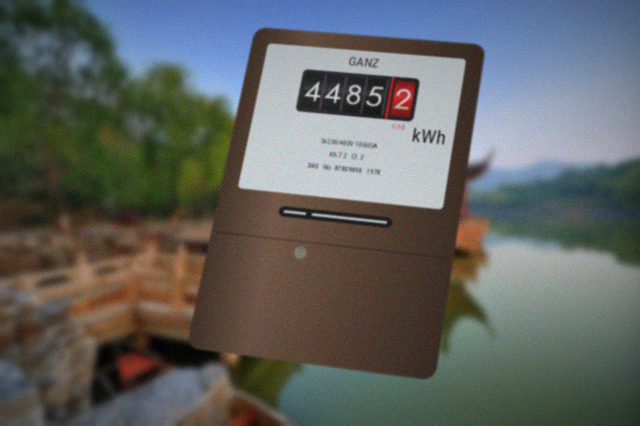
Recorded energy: 4485.2 kWh
